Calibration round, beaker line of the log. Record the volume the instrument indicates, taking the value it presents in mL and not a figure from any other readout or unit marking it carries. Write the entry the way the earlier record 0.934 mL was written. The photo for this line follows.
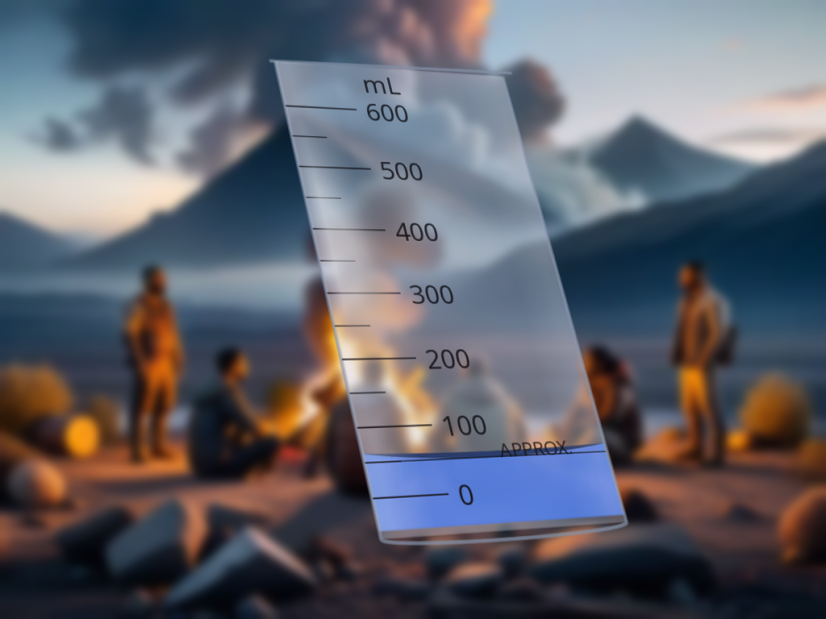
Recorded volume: 50 mL
